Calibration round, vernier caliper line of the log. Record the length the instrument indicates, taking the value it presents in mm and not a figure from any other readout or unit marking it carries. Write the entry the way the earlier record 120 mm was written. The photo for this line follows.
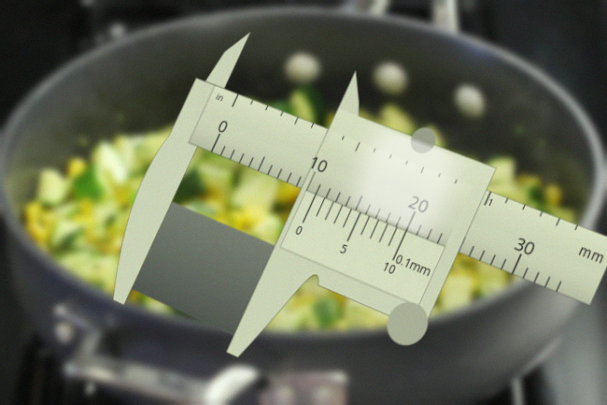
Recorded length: 11.0 mm
